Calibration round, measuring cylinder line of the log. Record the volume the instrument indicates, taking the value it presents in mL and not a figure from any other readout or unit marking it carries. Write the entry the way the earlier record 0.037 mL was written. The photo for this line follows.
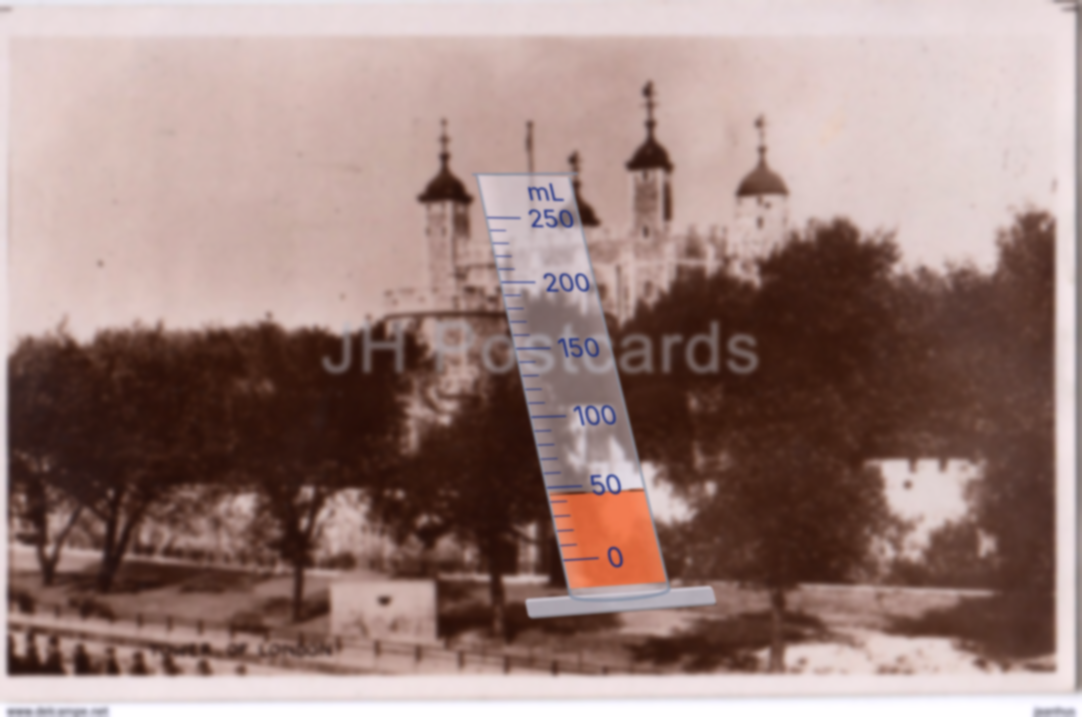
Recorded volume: 45 mL
